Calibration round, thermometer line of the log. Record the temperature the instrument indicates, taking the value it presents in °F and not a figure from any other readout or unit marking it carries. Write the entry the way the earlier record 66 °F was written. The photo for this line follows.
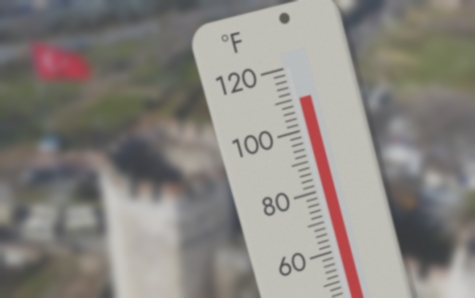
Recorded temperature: 110 °F
